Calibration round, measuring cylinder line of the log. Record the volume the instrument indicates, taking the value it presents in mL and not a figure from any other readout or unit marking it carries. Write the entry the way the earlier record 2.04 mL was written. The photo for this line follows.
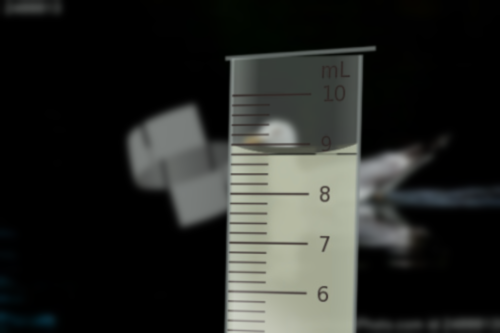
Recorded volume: 8.8 mL
